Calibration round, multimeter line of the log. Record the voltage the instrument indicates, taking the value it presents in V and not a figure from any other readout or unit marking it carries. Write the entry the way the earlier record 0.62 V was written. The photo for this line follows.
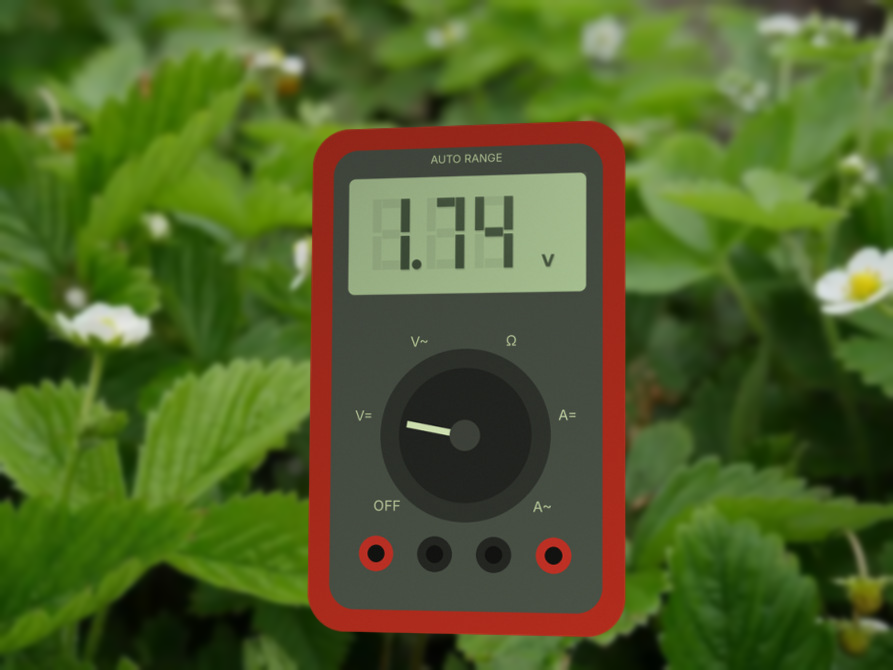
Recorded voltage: 1.74 V
